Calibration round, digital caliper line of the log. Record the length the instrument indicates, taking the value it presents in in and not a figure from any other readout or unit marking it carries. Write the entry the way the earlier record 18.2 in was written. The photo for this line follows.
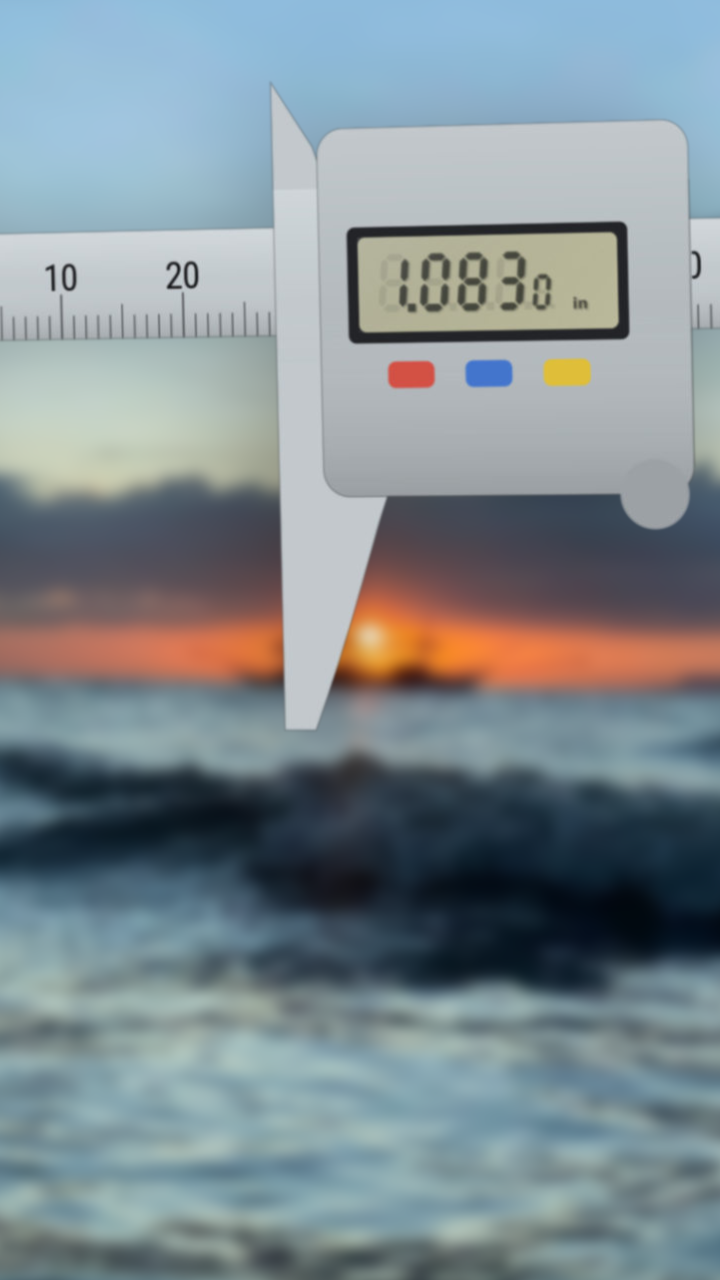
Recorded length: 1.0830 in
